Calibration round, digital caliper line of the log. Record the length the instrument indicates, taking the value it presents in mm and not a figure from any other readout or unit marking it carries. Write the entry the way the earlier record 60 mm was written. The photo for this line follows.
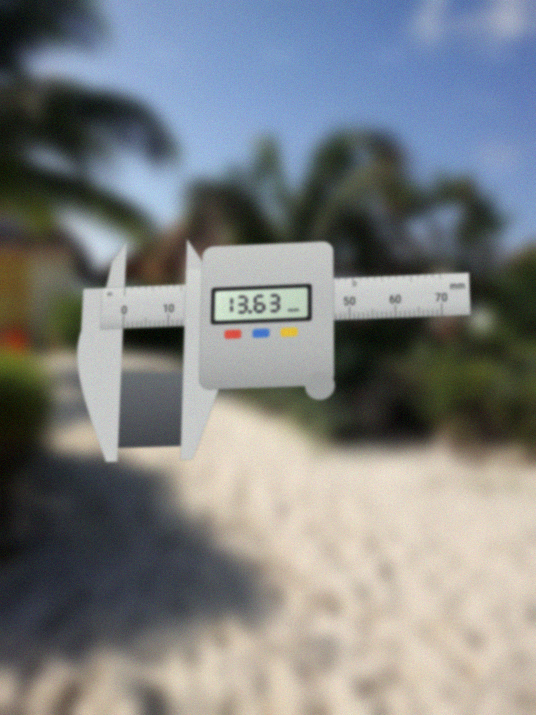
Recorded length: 13.63 mm
